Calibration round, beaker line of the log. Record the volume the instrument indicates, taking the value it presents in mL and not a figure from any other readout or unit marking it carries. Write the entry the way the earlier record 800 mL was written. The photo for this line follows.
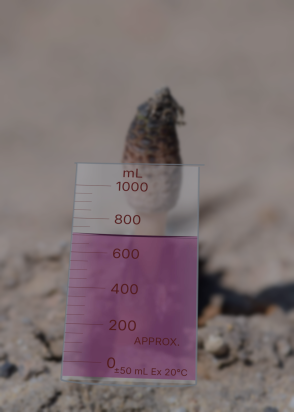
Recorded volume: 700 mL
